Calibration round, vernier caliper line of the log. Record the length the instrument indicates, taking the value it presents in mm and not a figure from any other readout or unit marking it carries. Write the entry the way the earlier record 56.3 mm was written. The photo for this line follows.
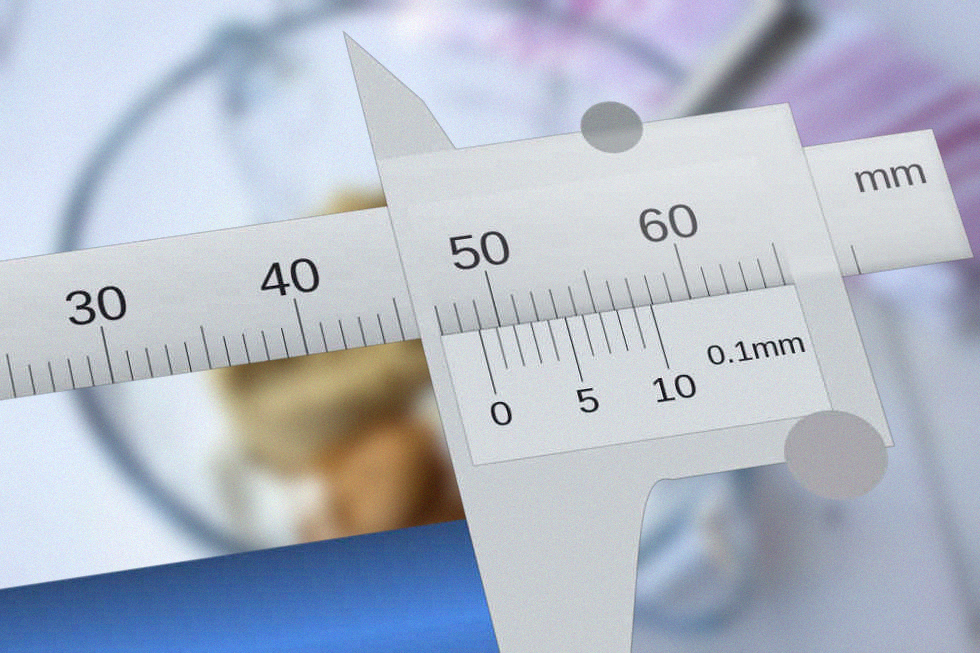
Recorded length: 48.9 mm
